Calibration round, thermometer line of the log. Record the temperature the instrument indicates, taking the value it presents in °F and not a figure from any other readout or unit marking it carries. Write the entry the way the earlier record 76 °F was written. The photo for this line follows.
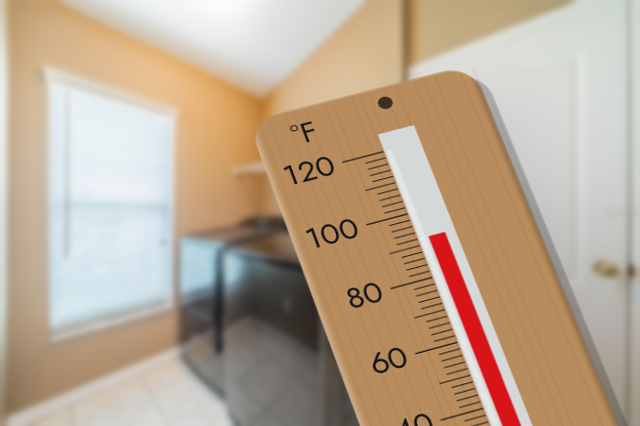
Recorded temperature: 92 °F
